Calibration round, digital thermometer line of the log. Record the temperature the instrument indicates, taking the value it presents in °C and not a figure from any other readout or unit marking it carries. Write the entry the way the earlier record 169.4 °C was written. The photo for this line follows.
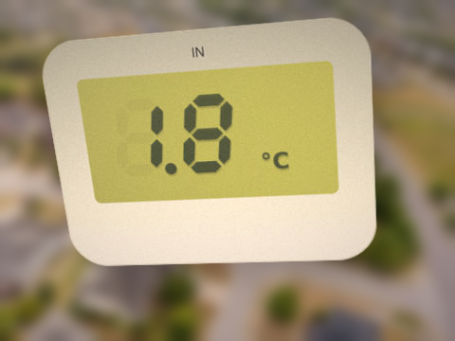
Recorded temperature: 1.8 °C
